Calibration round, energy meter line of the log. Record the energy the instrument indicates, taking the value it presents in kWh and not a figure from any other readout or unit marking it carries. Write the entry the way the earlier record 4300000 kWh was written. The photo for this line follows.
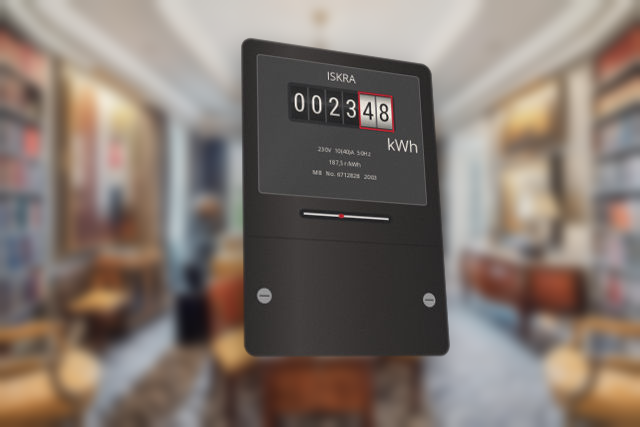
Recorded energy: 23.48 kWh
